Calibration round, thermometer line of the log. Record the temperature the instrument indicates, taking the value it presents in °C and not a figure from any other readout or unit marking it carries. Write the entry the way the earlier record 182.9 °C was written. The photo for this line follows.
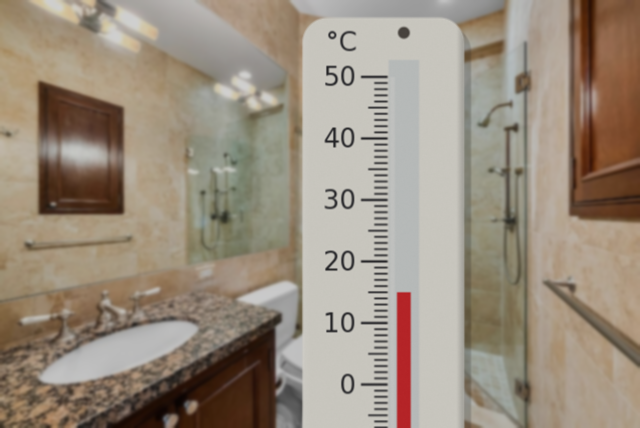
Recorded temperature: 15 °C
